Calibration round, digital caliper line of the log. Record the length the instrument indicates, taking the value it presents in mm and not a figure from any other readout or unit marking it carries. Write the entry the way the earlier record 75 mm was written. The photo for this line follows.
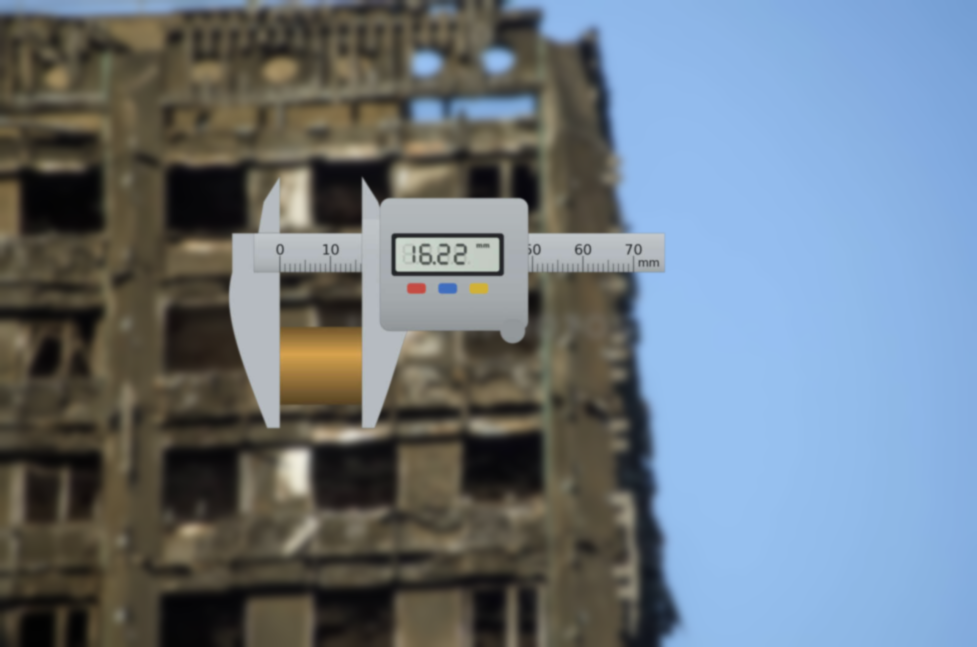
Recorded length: 16.22 mm
